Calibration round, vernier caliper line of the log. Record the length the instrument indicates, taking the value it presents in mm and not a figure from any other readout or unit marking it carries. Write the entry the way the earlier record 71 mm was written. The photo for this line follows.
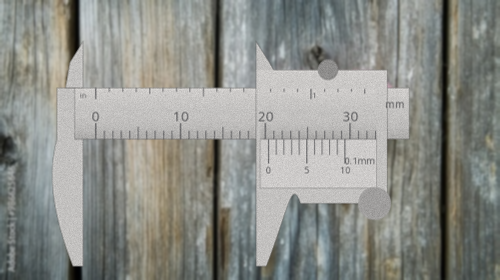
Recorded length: 20.4 mm
